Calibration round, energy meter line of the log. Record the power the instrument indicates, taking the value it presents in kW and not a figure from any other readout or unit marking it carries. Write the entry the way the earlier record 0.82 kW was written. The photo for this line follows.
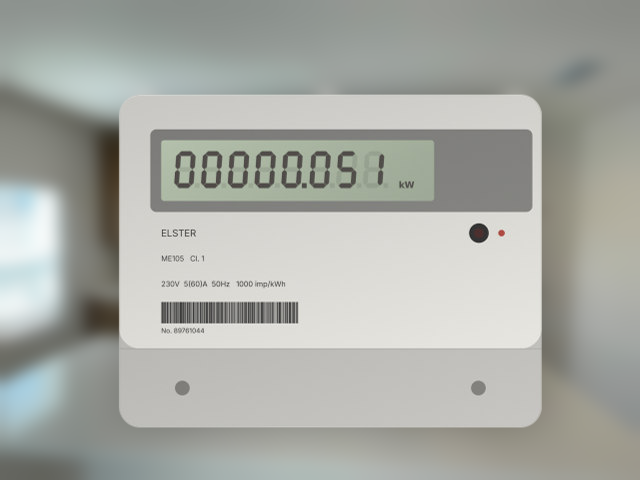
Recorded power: 0.051 kW
